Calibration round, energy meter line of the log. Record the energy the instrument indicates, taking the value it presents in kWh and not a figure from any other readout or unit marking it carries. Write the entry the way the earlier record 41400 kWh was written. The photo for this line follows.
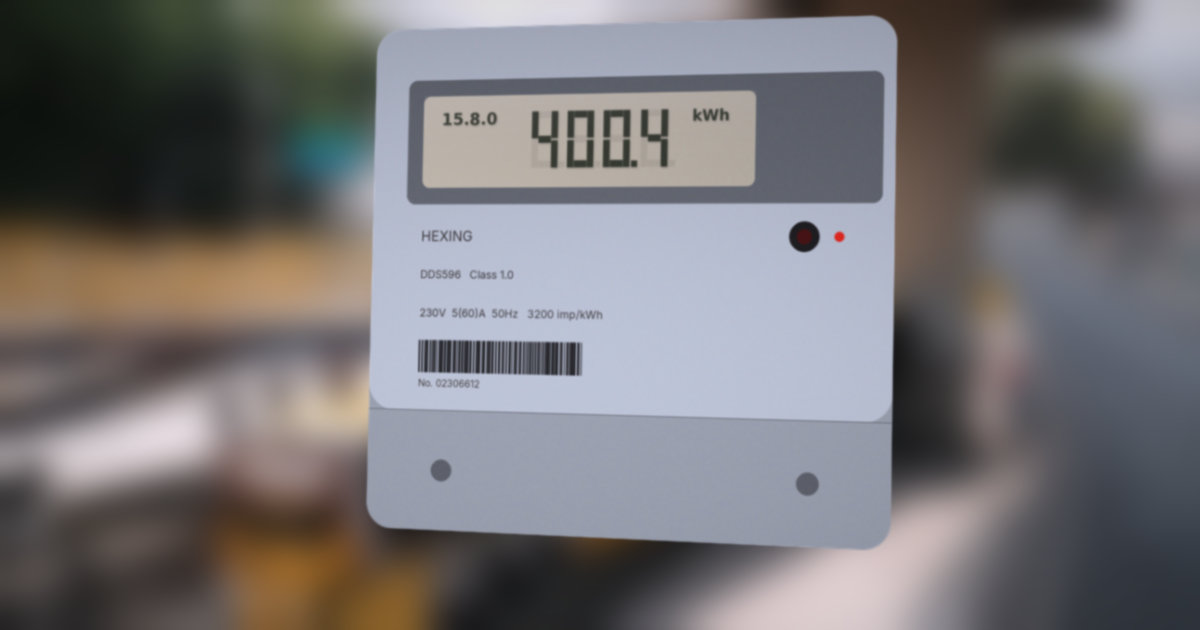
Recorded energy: 400.4 kWh
